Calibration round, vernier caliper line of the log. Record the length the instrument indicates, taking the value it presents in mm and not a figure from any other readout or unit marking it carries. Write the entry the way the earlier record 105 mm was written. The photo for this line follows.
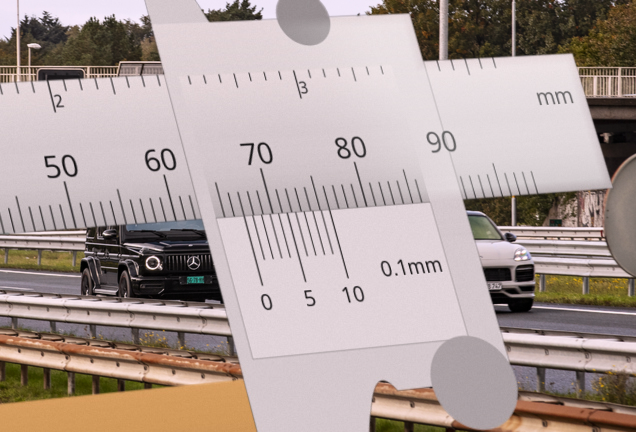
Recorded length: 67.0 mm
